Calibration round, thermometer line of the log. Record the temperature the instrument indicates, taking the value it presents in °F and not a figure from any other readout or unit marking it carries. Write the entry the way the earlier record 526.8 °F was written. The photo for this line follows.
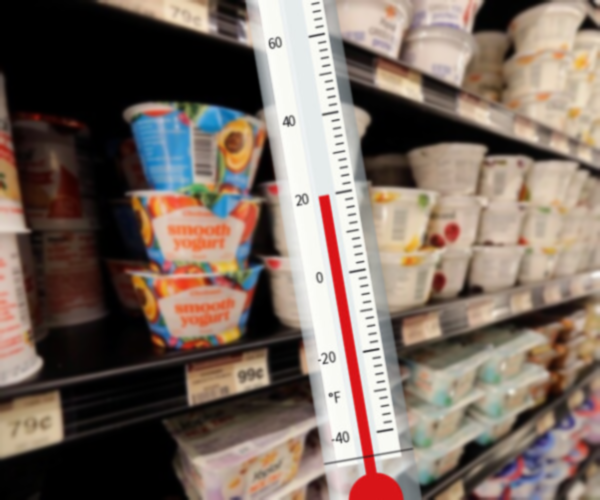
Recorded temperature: 20 °F
